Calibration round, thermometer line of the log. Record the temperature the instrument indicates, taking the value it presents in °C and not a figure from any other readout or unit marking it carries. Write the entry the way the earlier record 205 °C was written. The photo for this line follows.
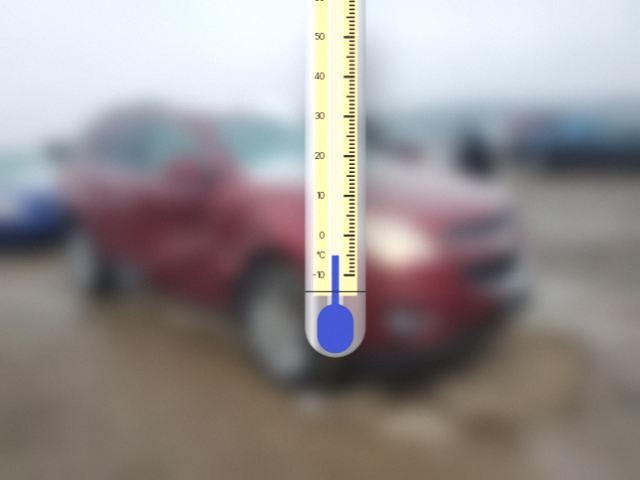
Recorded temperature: -5 °C
